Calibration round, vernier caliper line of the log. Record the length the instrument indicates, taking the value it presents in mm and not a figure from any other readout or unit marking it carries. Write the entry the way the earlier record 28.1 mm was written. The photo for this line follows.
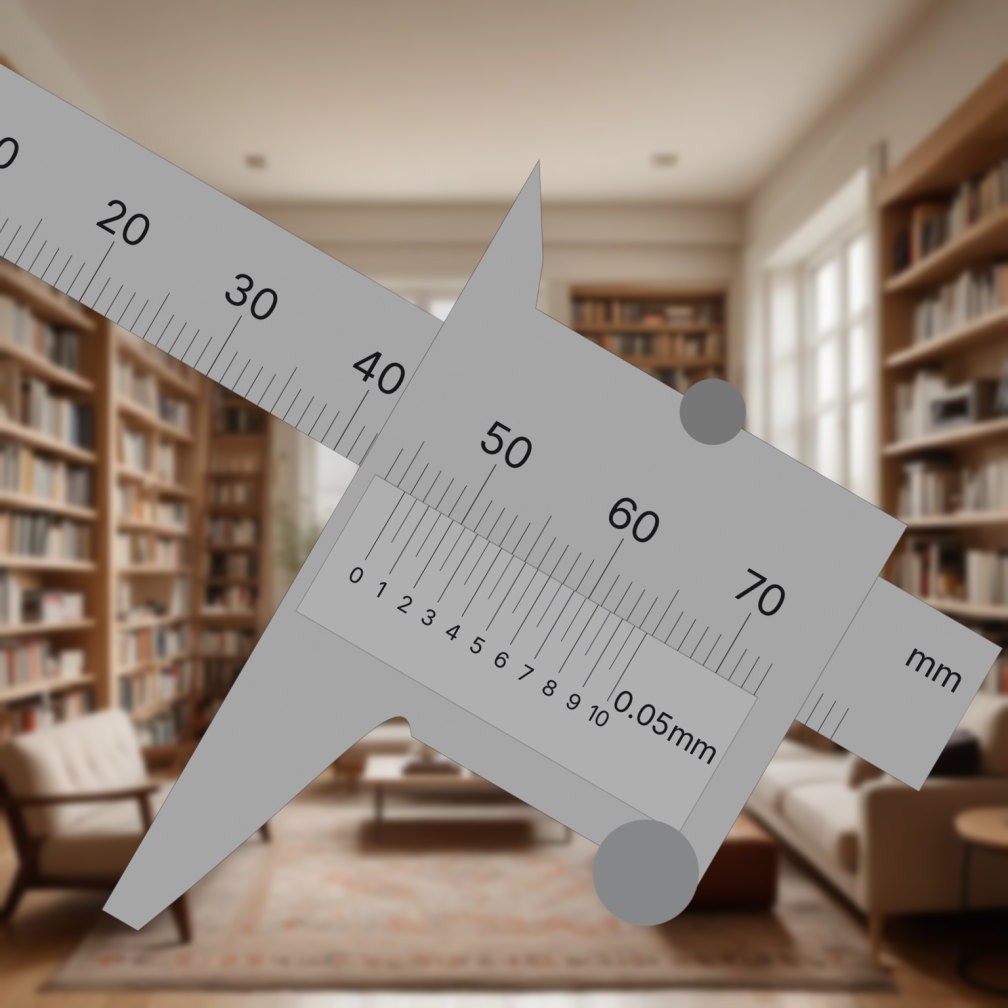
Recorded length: 45.6 mm
